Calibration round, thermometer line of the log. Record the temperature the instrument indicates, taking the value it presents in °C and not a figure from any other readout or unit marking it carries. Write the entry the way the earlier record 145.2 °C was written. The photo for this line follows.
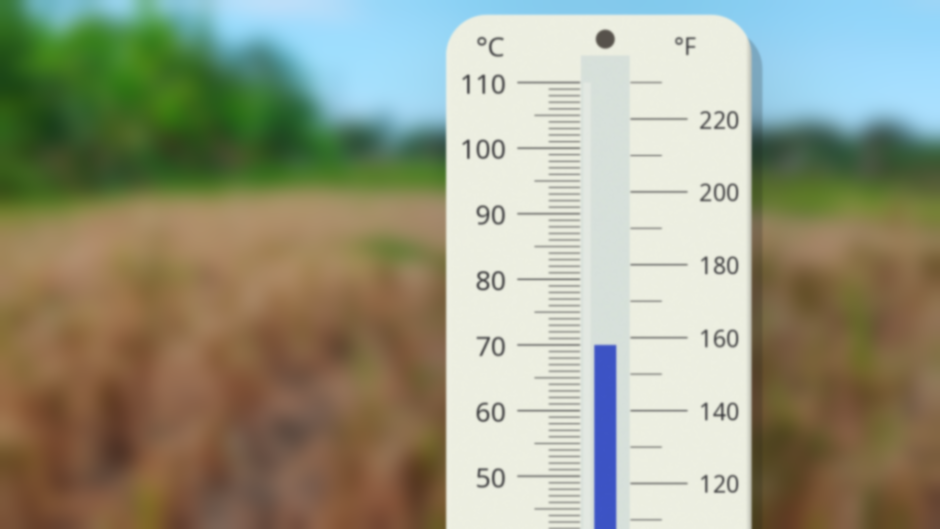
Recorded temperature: 70 °C
